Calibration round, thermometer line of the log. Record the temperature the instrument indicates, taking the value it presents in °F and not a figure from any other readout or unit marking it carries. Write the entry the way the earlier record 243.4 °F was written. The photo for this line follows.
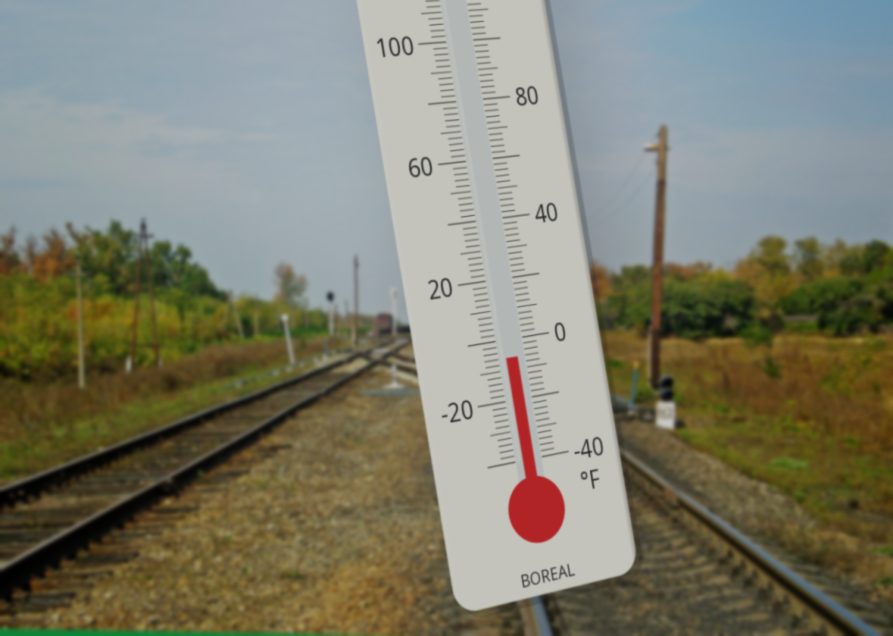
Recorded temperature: -6 °F
